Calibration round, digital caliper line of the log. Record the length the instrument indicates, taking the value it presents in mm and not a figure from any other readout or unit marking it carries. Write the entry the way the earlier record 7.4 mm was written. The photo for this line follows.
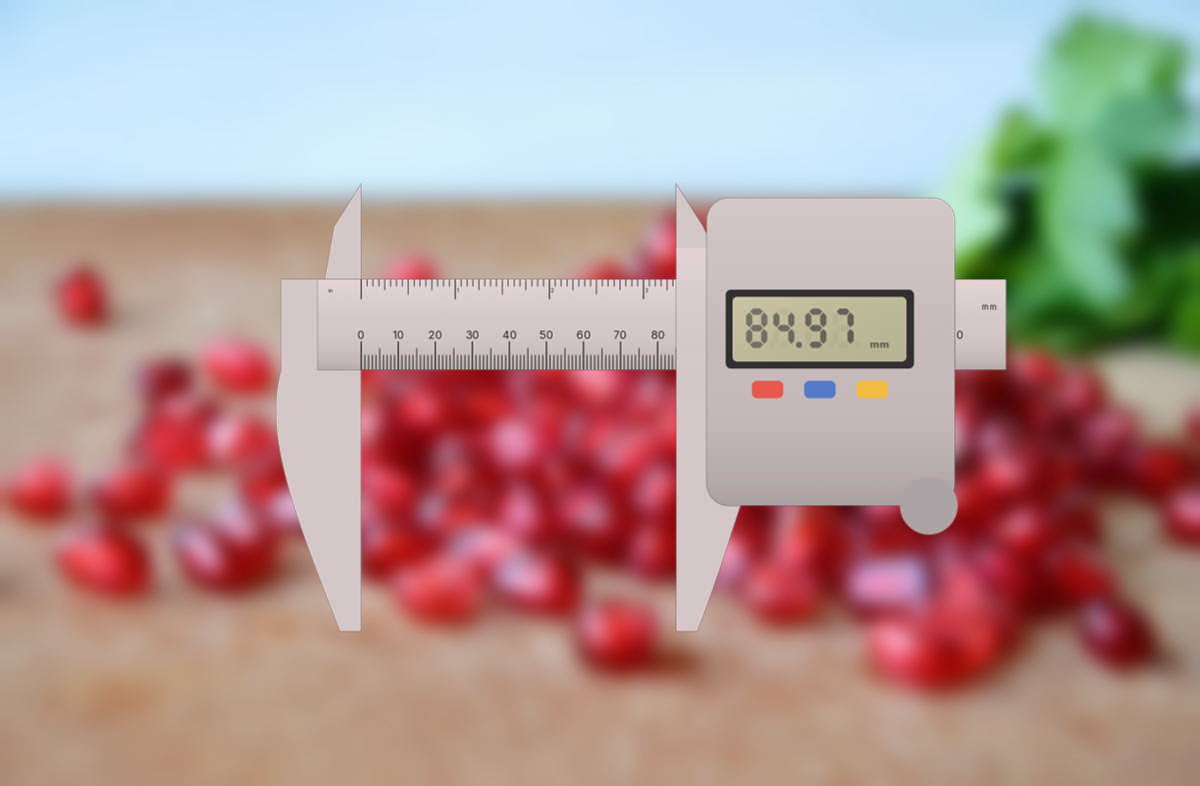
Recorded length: 84.97 mm
